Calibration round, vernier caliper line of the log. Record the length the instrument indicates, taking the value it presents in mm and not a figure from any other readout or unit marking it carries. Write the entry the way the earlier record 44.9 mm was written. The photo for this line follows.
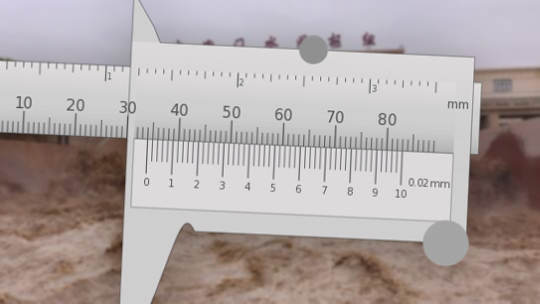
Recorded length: 34.0 mm
